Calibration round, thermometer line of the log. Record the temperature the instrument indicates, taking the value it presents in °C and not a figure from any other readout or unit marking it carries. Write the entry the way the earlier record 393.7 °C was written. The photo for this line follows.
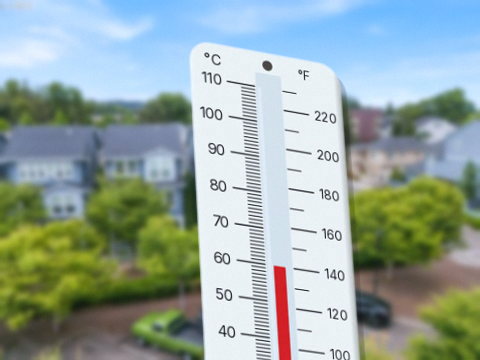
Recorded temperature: 60 °C
